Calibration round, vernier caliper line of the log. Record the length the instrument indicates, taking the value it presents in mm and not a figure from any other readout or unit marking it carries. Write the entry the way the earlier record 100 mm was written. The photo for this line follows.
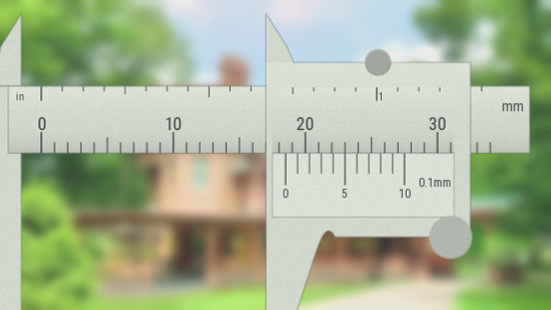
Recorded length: 18.5 mm
